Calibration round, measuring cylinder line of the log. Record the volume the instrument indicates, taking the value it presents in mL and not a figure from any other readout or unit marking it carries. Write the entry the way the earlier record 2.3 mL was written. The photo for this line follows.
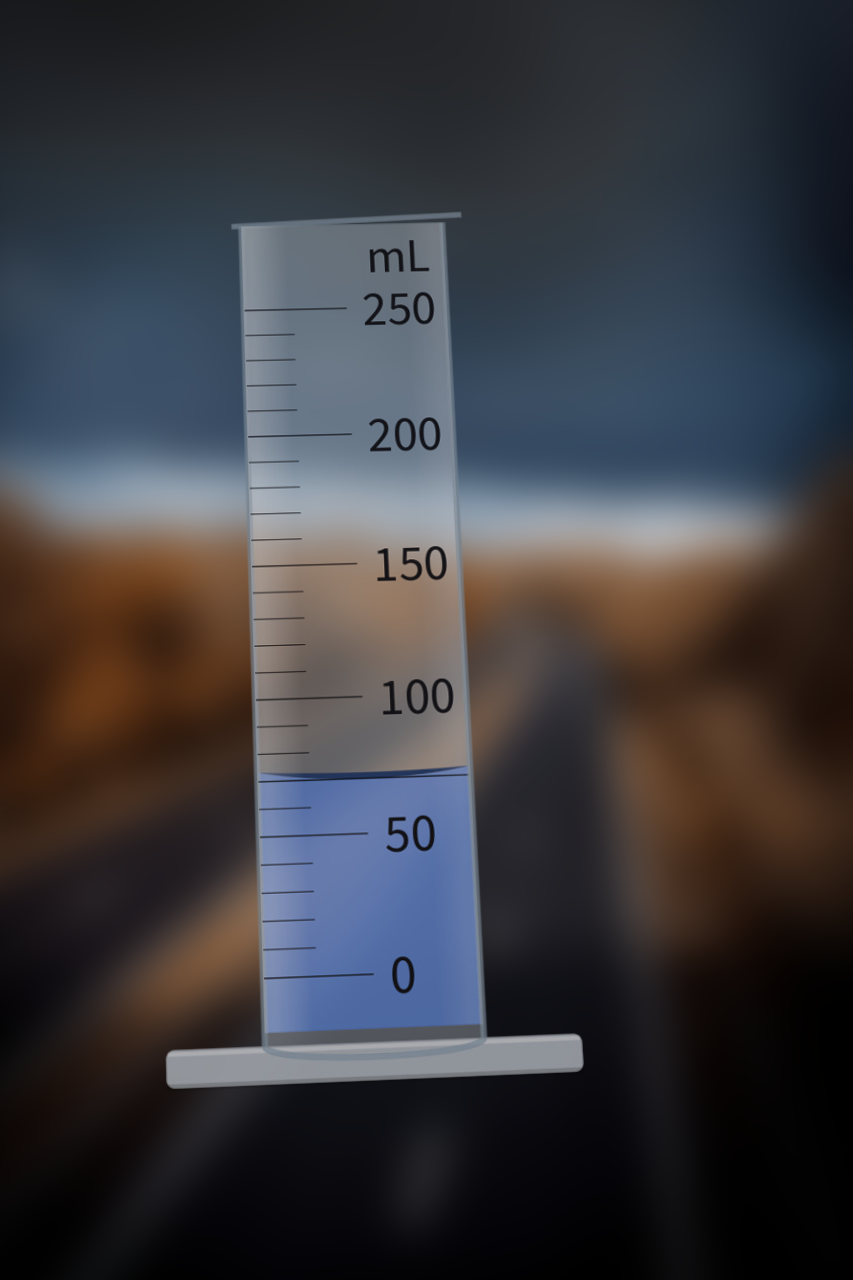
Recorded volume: 70 mL
